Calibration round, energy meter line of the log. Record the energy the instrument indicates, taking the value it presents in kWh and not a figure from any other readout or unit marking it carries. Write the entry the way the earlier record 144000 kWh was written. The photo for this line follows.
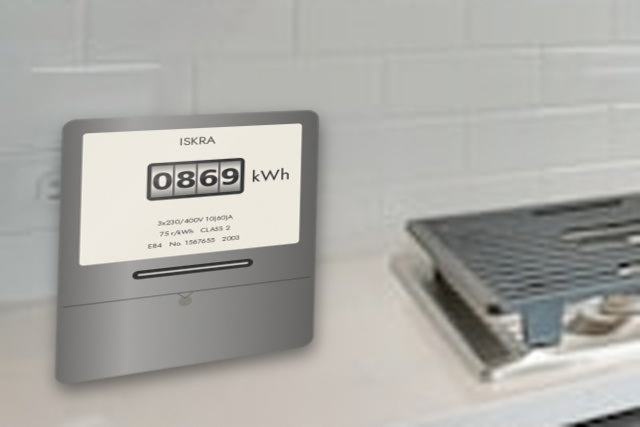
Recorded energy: 869 kWh
